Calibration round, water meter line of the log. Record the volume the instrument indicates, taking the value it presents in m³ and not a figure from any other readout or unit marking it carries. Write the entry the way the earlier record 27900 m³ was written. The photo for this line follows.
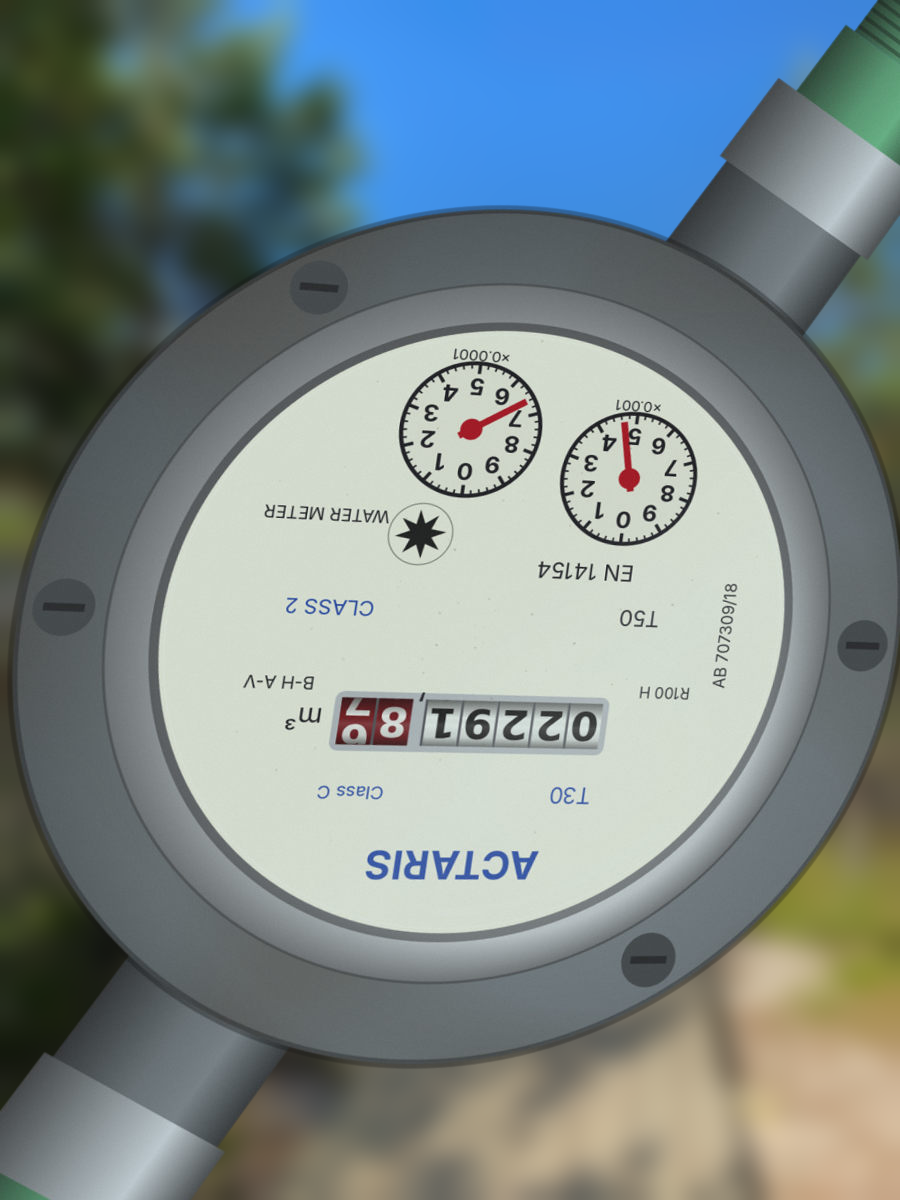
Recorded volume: 2291.8646 m³
